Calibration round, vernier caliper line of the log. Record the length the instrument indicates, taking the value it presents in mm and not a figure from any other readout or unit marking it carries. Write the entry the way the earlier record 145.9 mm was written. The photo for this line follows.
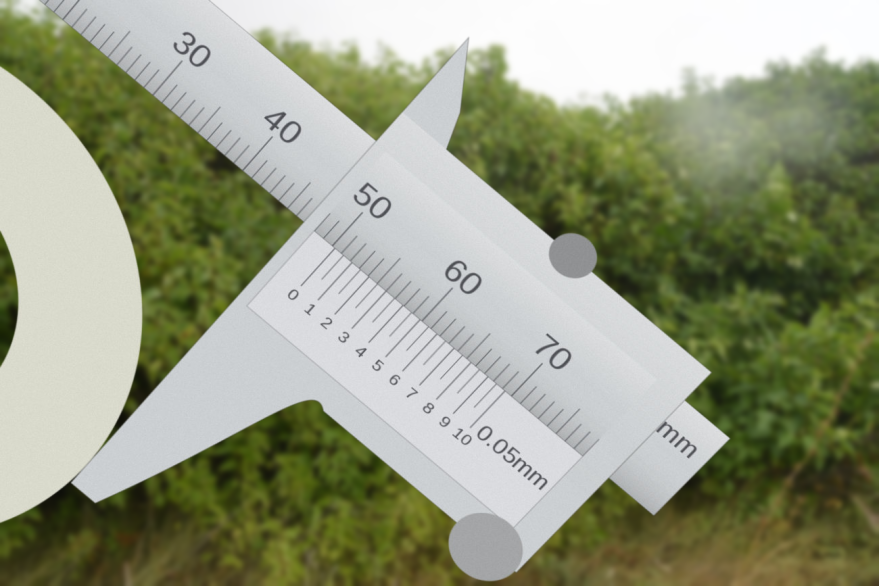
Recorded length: 50.3 mm
